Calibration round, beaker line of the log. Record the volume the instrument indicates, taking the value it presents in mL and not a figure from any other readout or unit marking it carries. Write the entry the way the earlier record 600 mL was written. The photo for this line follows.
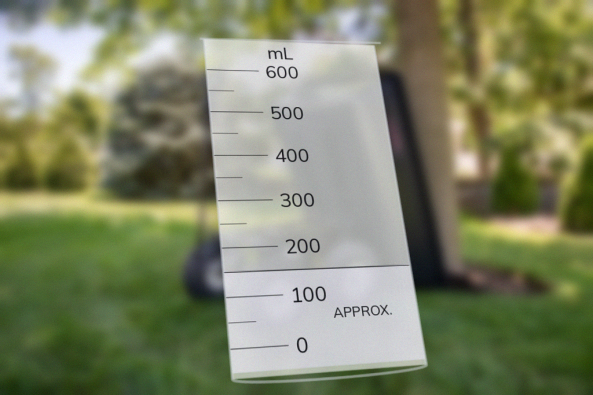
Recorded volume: 150 mL
